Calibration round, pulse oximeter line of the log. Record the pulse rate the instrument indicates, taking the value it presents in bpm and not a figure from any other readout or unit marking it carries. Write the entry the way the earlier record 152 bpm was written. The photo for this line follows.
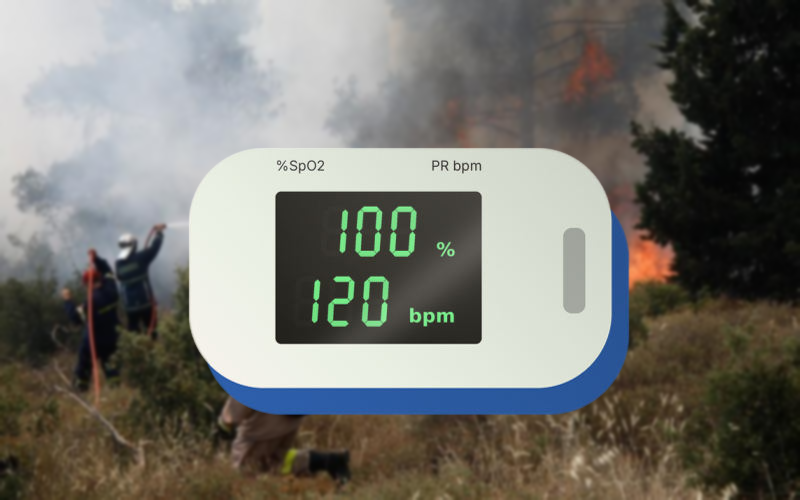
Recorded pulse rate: 120 bpm
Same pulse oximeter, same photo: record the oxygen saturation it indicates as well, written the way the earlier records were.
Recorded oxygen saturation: 100 %
